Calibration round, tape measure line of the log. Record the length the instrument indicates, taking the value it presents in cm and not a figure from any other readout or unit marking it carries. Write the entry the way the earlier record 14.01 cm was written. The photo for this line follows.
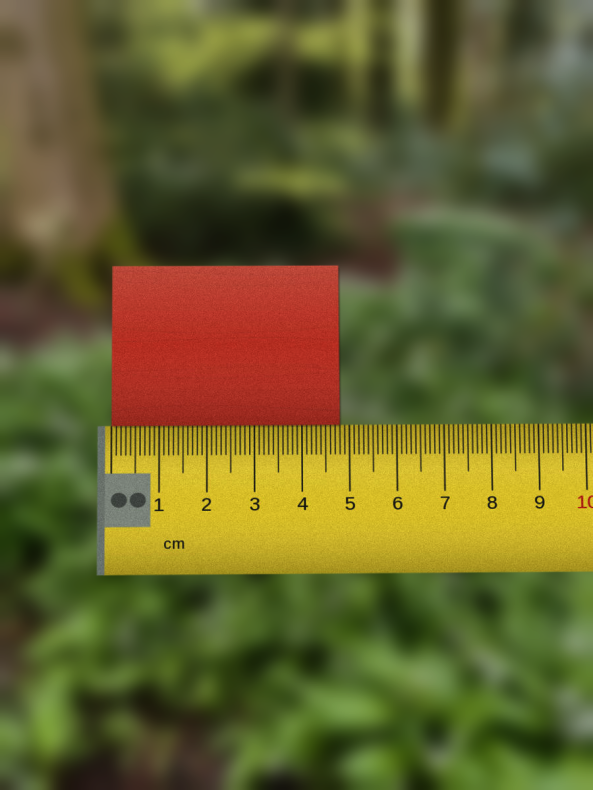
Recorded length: 4.8 cm
